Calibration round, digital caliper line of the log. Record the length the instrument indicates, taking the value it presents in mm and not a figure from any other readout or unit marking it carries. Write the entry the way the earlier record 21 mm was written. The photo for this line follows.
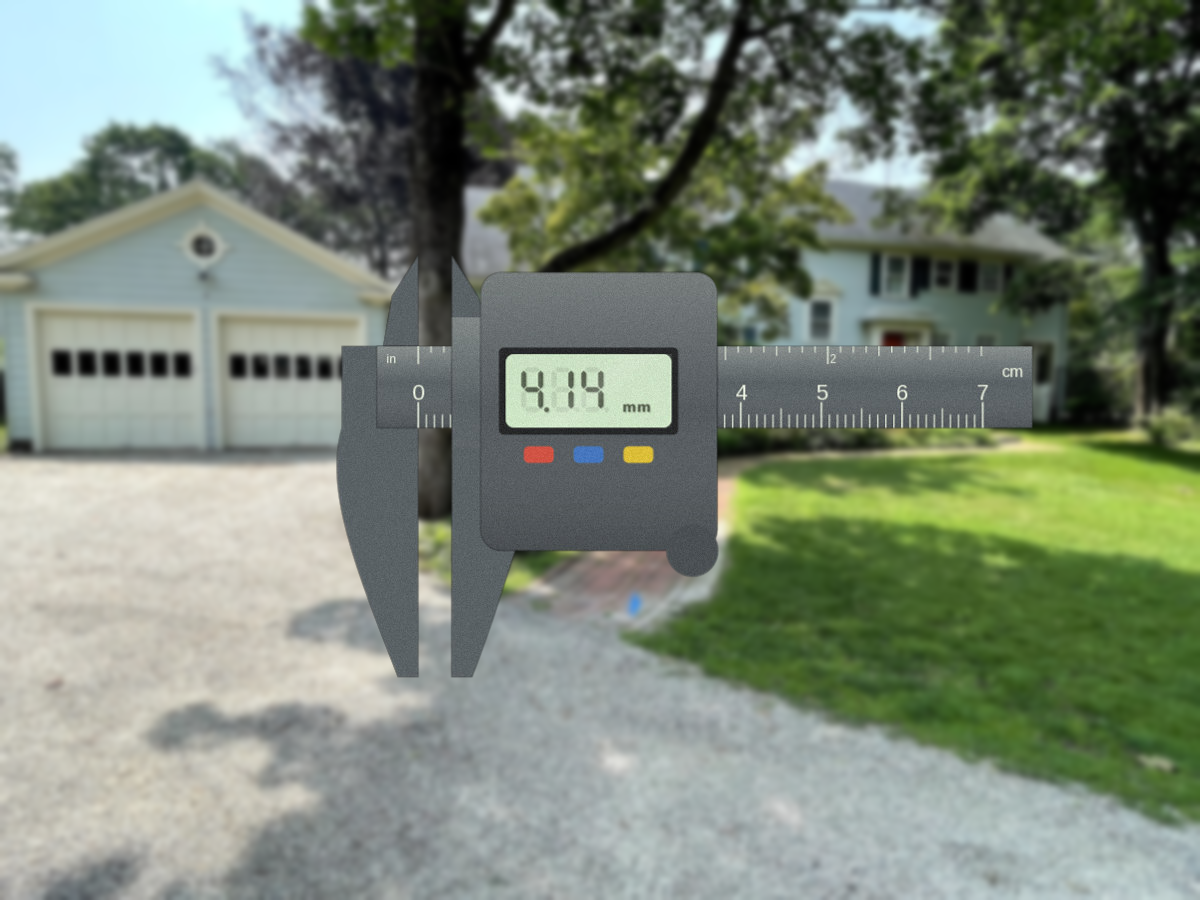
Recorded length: 4.14 mm
